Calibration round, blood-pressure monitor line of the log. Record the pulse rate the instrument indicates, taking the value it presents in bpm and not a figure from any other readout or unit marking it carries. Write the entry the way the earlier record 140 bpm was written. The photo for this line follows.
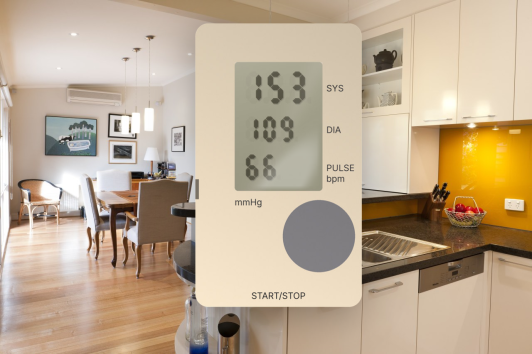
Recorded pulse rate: 66 bpm
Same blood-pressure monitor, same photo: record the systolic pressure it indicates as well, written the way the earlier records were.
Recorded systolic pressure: 153 mmHg
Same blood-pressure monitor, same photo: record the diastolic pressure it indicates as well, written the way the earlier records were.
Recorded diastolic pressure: 109 mmHg
